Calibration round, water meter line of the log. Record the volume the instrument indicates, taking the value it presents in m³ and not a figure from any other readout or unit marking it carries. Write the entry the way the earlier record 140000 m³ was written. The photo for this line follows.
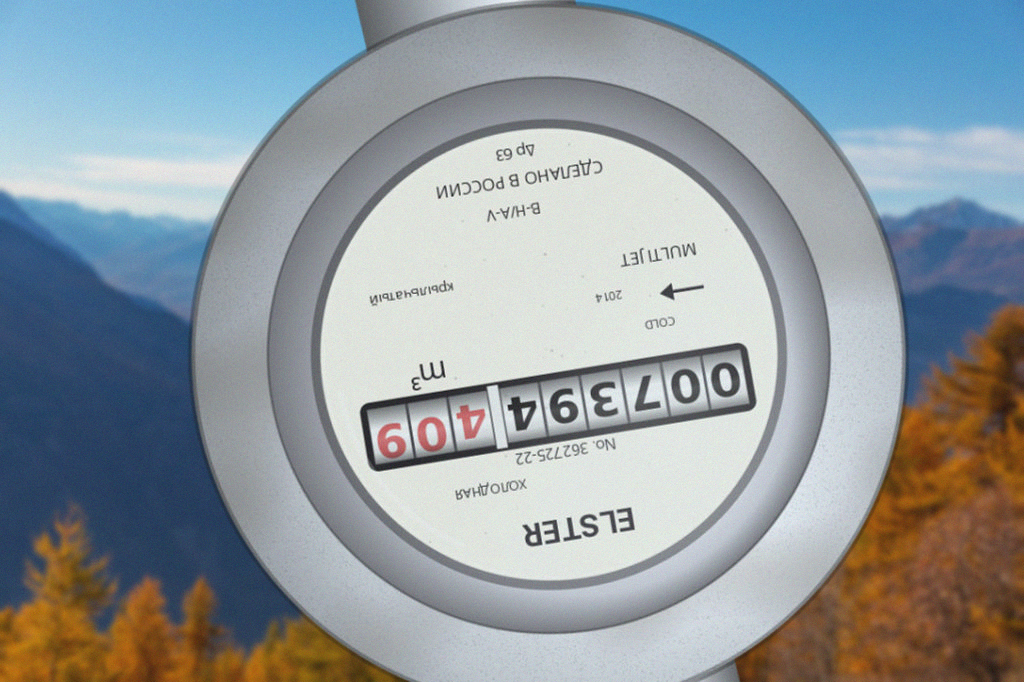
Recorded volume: 7394.409 m³
